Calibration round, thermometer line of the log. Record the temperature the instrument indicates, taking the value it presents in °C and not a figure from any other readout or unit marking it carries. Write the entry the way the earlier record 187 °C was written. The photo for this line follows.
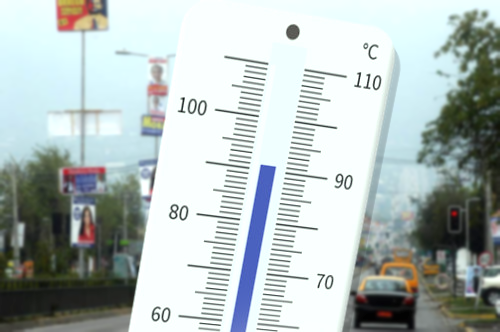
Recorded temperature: 91 °C
